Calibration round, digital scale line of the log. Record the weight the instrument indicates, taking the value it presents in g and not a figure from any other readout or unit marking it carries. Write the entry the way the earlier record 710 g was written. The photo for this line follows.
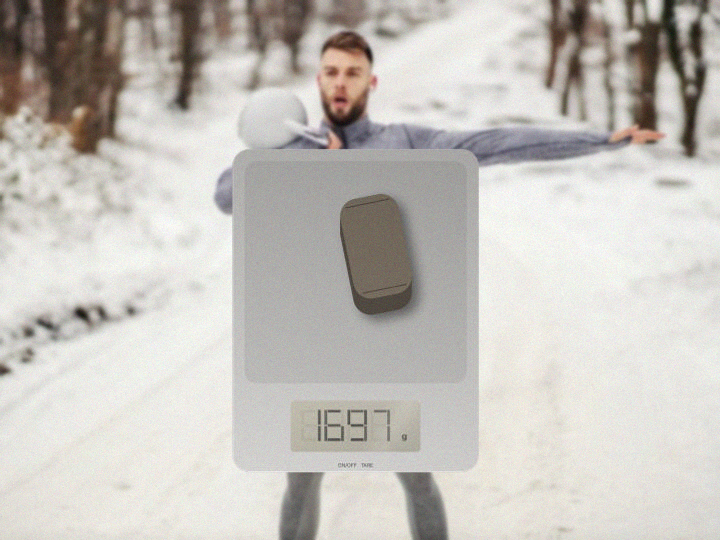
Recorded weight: 1697 g
